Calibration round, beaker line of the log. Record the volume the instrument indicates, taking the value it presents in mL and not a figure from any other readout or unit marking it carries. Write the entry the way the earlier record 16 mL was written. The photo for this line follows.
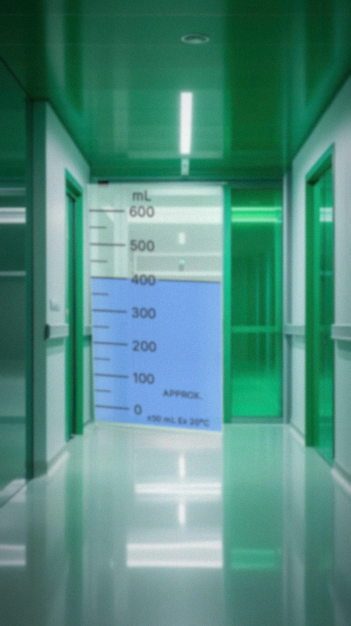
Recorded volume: 400 mL
